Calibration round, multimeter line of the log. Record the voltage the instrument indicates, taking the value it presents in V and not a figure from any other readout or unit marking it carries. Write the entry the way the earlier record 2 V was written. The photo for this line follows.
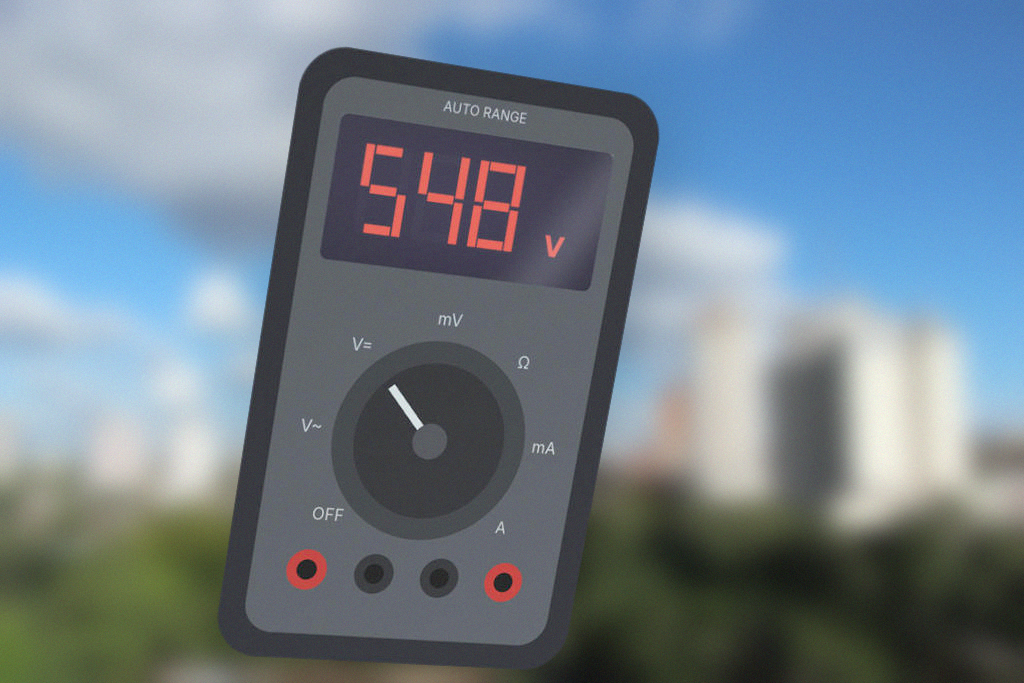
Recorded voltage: 548 V
